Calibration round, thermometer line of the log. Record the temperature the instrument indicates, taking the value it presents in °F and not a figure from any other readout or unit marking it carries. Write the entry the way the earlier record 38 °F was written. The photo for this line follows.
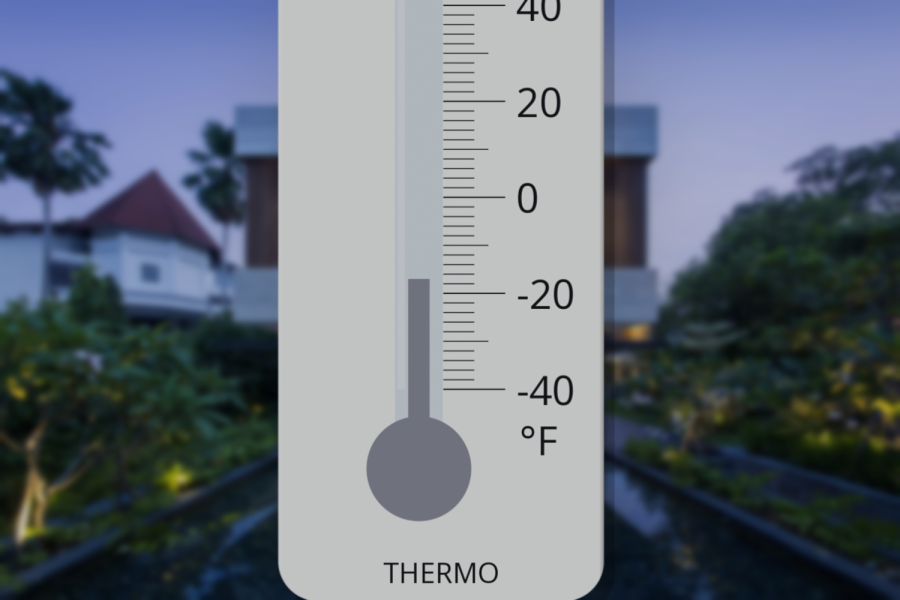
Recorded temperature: -17 °F
